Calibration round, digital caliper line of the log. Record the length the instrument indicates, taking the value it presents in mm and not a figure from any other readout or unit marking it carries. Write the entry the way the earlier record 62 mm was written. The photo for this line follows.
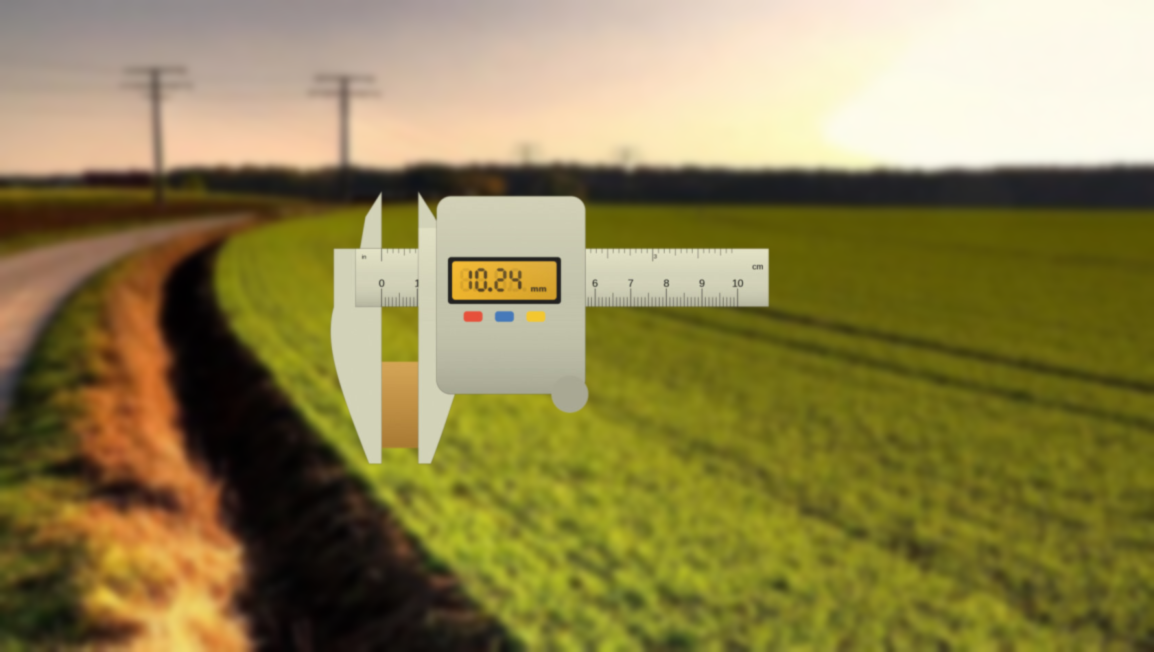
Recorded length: 10.24 mm
